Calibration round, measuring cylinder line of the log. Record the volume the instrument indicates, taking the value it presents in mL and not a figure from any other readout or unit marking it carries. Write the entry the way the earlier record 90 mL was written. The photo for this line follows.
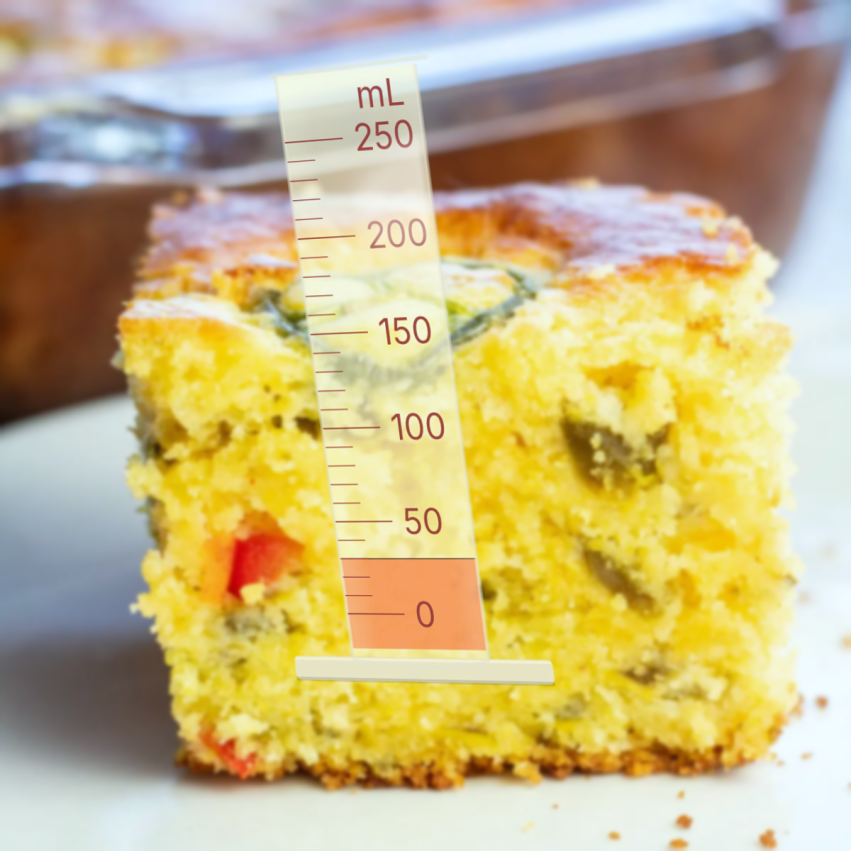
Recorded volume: 30 mL
